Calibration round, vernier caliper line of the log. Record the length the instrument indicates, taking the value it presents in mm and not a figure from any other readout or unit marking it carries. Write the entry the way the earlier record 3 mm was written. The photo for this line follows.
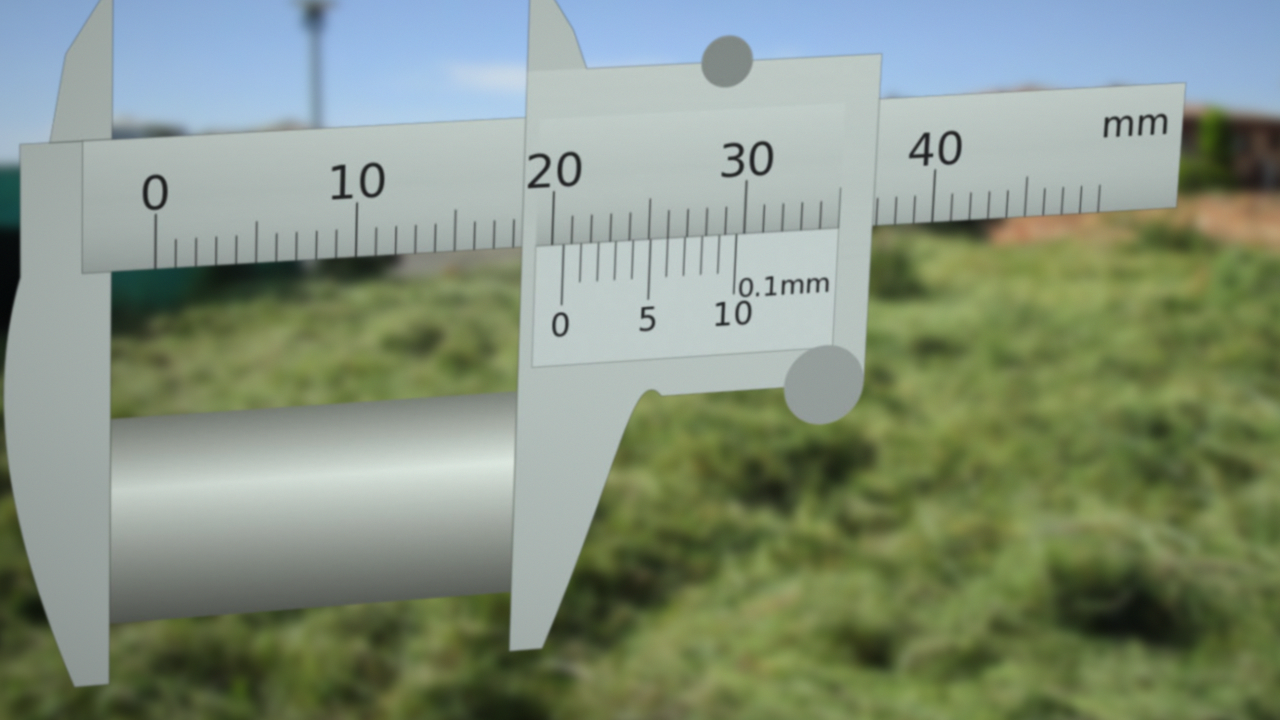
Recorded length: 20.6 mm
